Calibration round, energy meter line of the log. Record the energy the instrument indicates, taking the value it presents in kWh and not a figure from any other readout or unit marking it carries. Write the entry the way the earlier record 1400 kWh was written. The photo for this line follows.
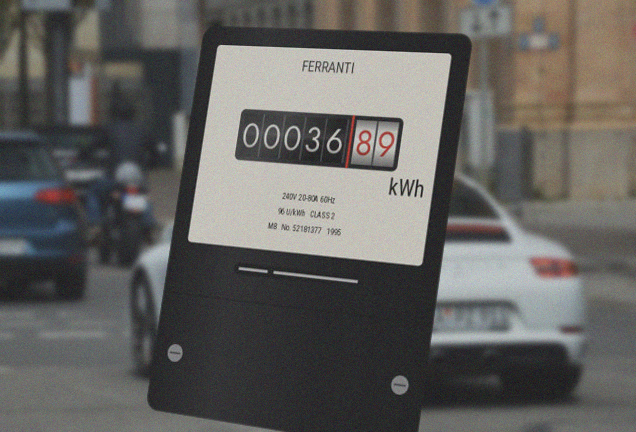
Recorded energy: 36.89 kWh
